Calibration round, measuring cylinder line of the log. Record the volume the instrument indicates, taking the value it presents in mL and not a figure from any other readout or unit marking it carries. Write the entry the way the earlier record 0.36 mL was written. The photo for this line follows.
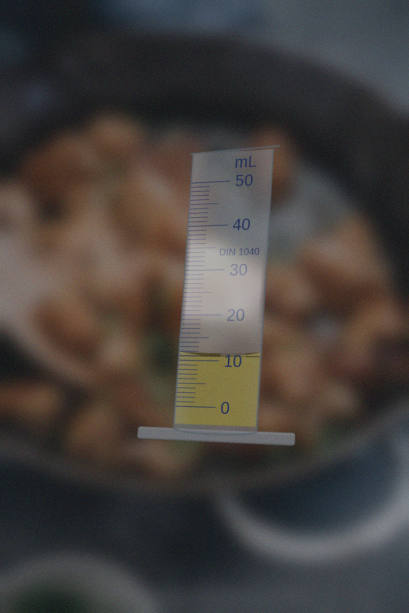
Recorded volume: 11 mL
